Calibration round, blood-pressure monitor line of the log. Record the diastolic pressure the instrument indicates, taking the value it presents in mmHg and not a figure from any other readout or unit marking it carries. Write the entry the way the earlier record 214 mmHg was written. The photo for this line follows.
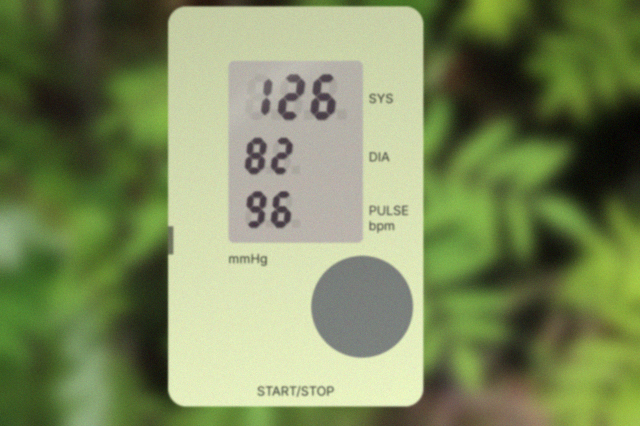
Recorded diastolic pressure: 82 mmHg
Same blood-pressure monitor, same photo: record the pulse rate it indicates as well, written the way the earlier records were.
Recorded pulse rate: 96 bpm
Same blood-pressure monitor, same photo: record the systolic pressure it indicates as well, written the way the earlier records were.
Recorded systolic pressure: 126 mmHg
